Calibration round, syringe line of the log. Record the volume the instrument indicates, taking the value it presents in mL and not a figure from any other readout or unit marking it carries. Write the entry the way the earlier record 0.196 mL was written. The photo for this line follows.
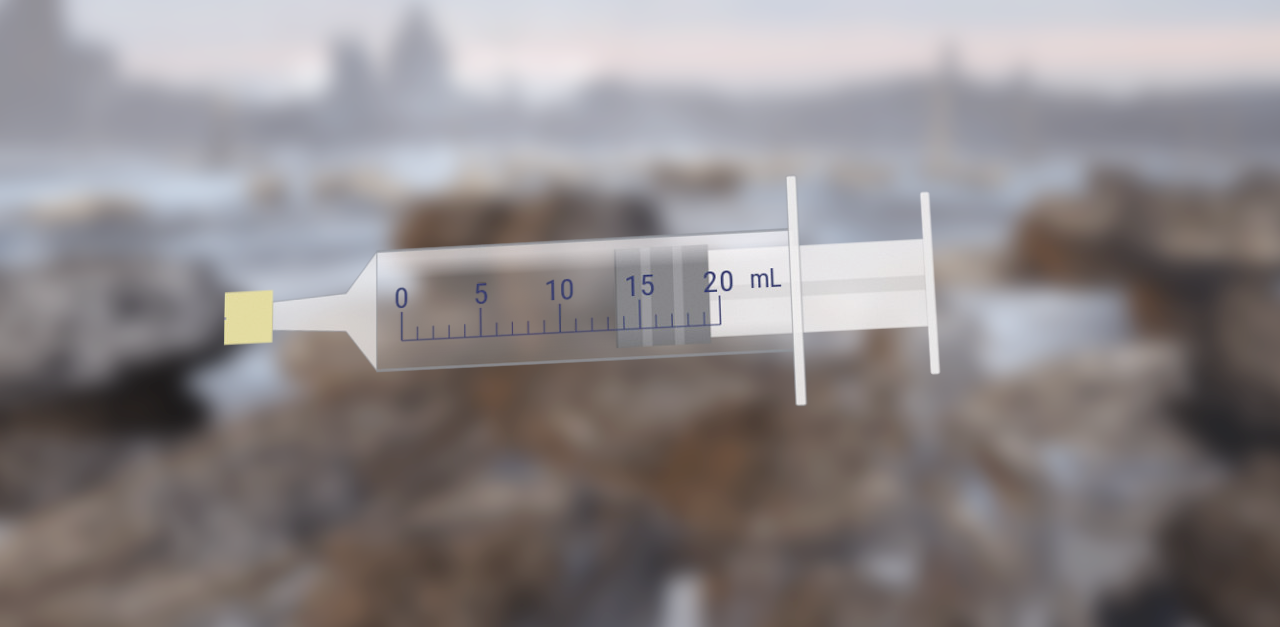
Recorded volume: 13.5 mL
